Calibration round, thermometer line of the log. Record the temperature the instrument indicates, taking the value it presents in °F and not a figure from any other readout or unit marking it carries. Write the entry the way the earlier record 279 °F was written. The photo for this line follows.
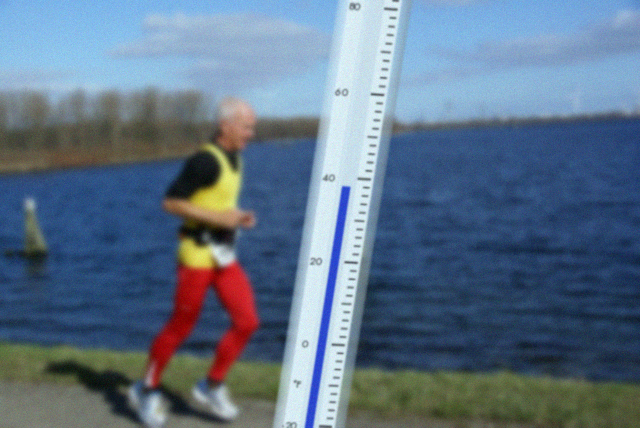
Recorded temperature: 38 °F
